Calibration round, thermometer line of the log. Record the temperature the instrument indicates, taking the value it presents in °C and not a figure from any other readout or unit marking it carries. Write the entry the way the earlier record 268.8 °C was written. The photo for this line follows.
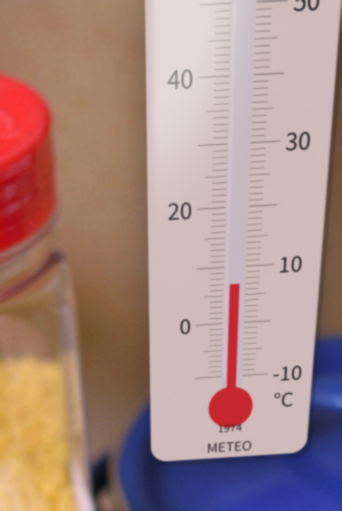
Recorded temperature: 7 °C
